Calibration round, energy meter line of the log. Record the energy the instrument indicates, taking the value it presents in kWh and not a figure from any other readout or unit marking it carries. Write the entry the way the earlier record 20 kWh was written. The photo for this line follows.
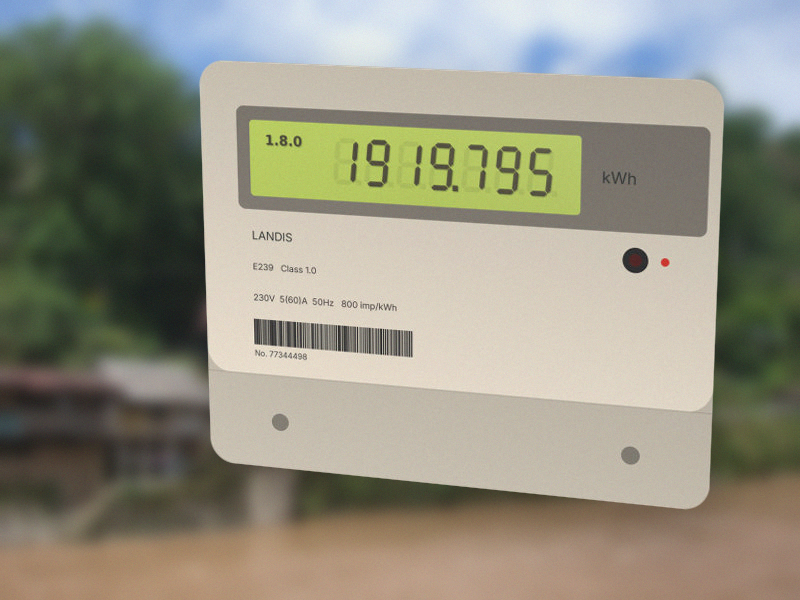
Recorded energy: 1919.795 kWh
